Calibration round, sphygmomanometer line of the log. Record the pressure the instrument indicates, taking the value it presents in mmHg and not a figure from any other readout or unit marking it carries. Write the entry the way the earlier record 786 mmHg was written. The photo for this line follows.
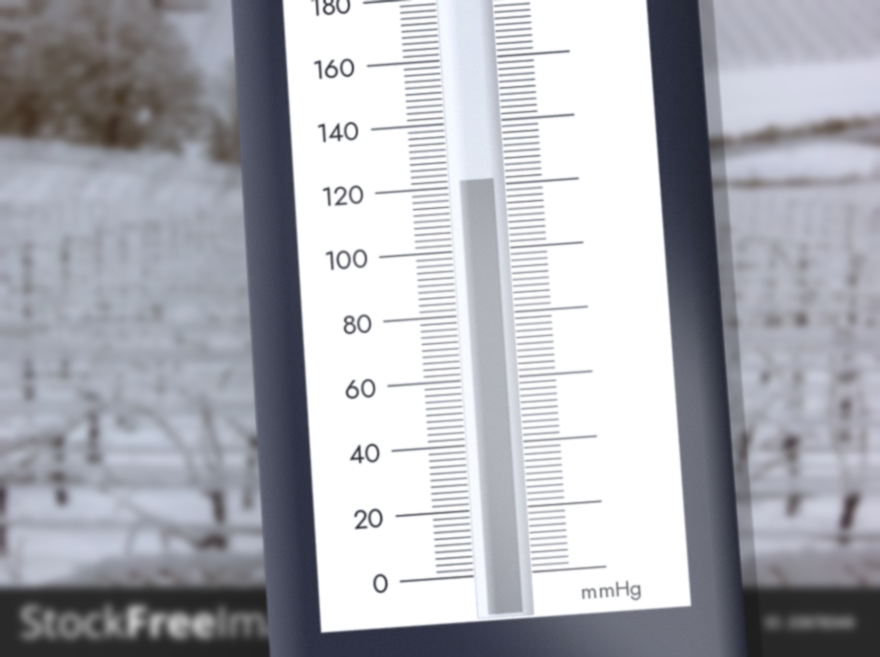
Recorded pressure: 122 mmHg
